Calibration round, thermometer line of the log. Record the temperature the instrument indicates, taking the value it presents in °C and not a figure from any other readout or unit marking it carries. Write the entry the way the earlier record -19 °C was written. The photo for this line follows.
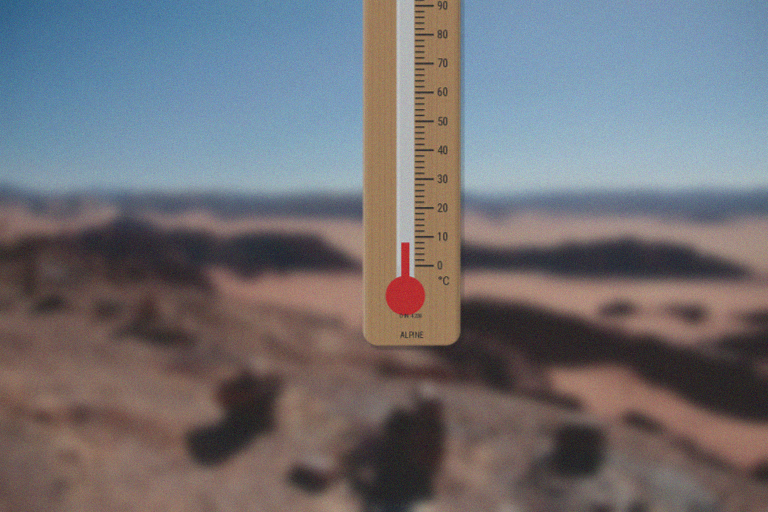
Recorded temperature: 8 °C
